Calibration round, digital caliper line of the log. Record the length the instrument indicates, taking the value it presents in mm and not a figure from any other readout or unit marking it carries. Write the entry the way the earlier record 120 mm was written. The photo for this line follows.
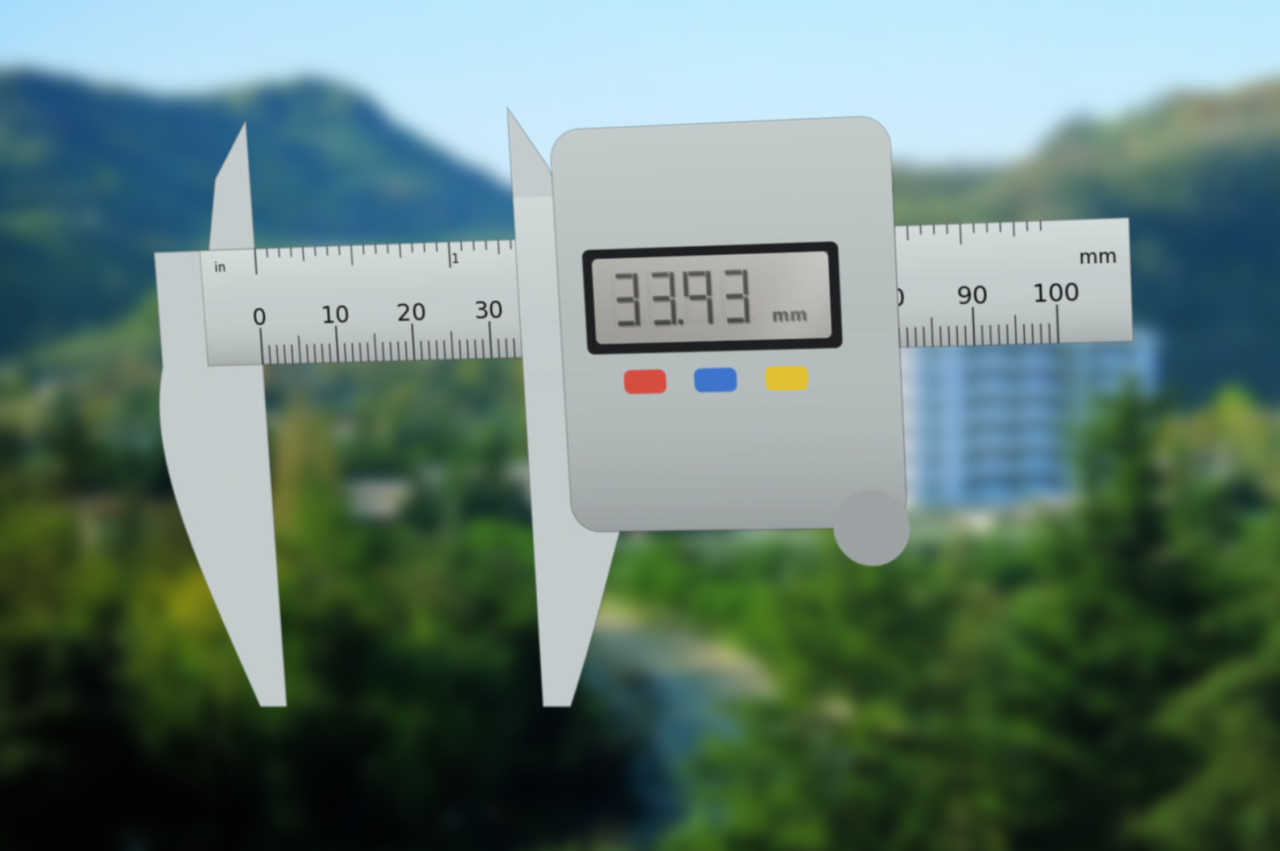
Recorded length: 33.93 mm
